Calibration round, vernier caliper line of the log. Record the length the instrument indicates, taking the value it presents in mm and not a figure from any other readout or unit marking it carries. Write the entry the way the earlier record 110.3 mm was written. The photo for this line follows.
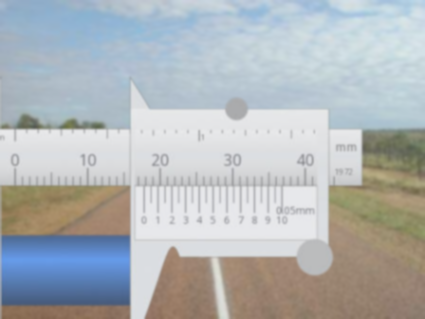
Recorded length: 17.8 mm
